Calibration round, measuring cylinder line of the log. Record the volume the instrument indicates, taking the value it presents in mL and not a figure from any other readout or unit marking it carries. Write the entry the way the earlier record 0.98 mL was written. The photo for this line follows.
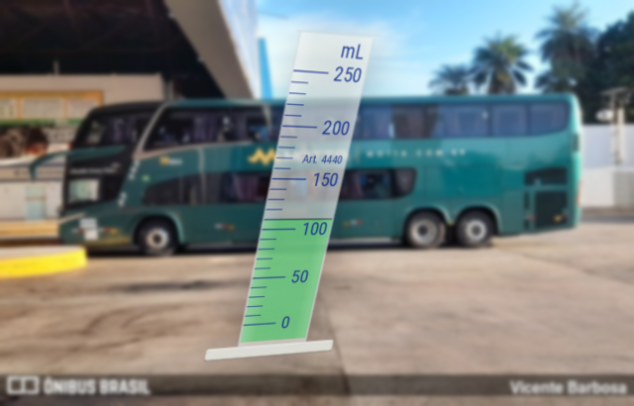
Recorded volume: 110 mL
